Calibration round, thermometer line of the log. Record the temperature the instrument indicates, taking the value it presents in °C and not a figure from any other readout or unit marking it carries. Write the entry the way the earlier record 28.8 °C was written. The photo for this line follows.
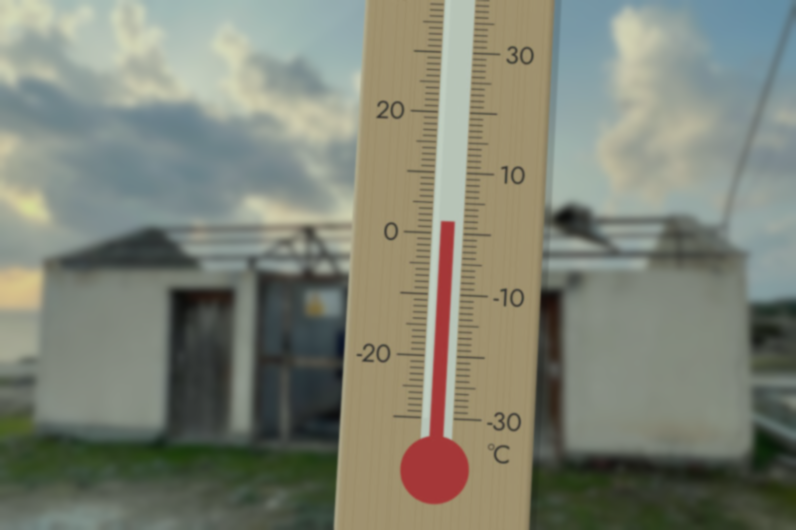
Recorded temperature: 2 °C
